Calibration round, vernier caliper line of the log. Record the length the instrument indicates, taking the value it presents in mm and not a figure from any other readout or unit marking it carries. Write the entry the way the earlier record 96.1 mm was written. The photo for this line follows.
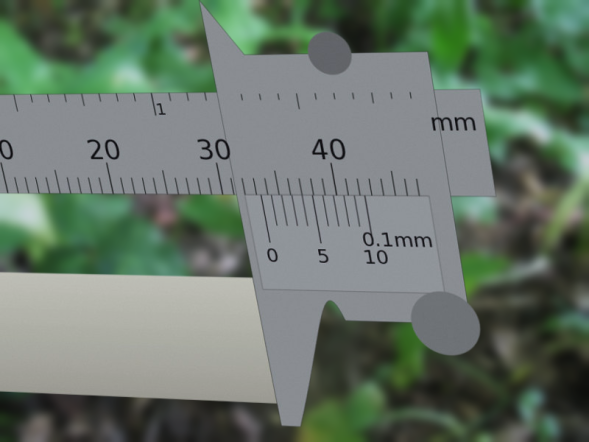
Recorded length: 33.4 mm
